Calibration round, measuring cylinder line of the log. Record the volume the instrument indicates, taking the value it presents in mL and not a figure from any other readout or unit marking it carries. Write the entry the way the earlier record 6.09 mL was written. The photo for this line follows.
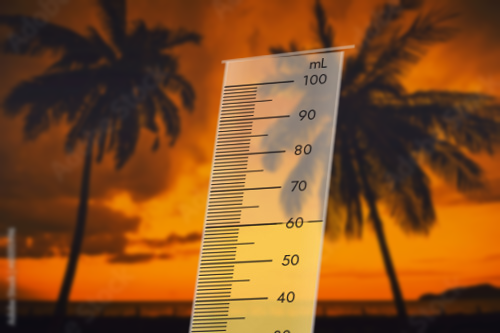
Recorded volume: 60 mL
